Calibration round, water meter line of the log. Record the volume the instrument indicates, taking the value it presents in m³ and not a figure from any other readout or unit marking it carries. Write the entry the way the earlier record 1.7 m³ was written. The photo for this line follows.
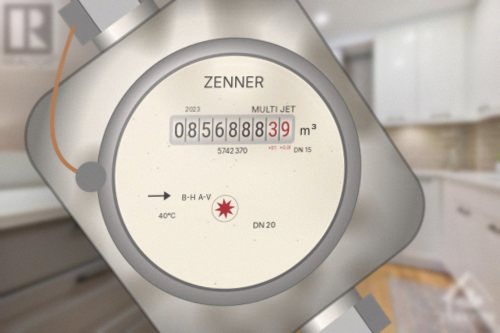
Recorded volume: 856888.39 m³
